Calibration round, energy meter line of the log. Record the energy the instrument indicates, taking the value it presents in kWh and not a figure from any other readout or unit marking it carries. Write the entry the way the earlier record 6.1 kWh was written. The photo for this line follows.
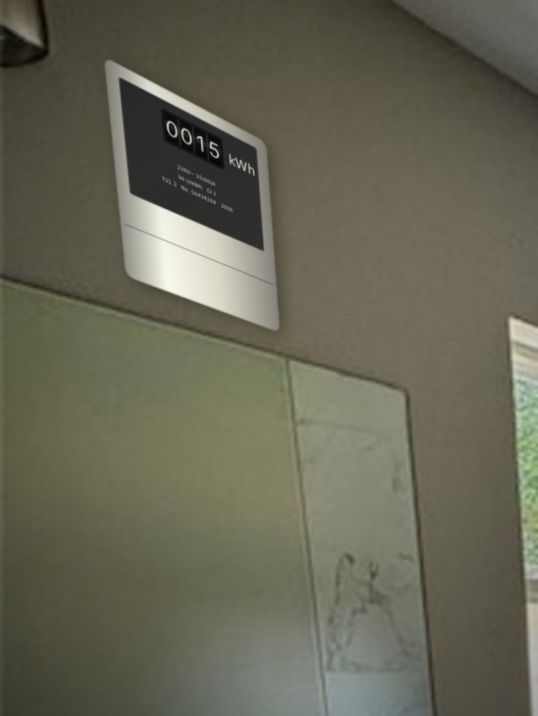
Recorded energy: 15 kWh
